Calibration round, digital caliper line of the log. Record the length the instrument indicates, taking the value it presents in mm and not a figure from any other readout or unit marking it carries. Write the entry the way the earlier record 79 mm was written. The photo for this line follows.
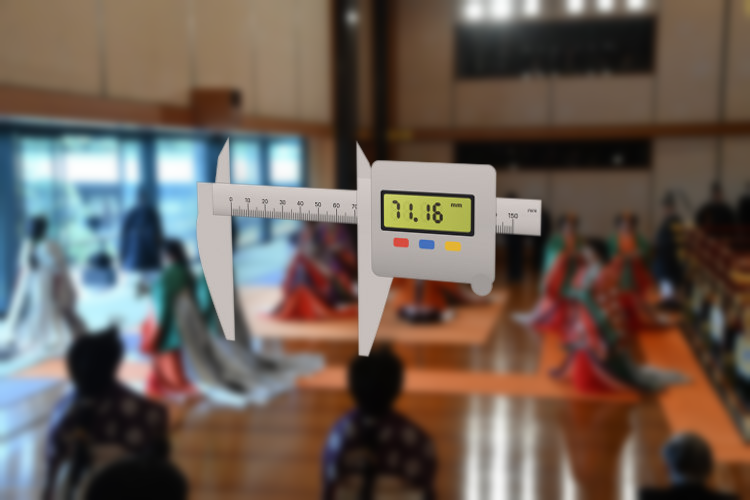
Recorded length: 71.16 mm
